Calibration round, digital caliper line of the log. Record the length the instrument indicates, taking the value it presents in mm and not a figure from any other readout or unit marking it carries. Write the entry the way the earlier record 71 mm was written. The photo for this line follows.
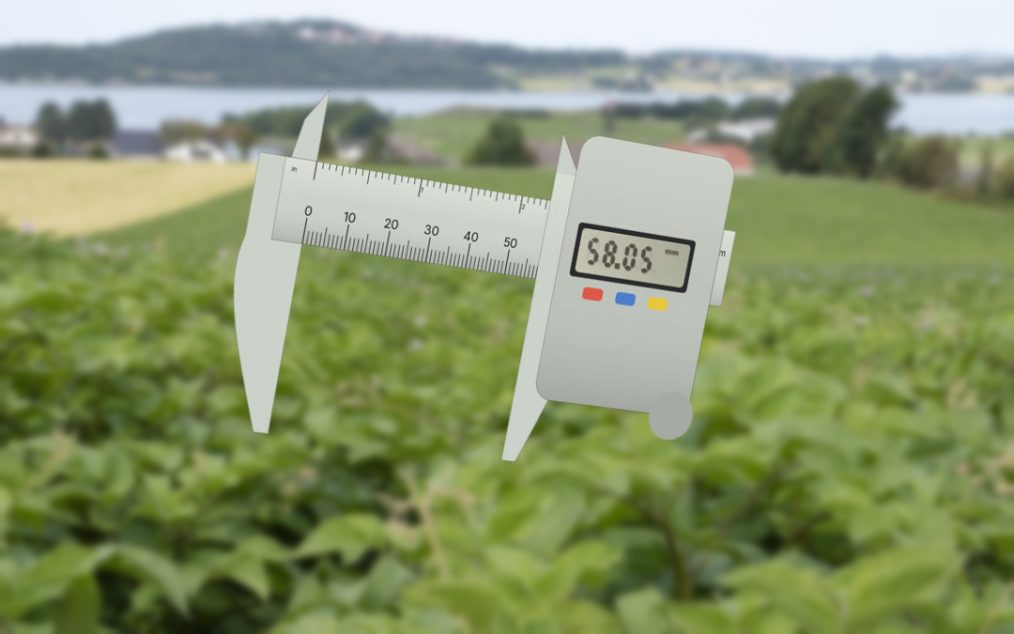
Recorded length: 58.05 mm
